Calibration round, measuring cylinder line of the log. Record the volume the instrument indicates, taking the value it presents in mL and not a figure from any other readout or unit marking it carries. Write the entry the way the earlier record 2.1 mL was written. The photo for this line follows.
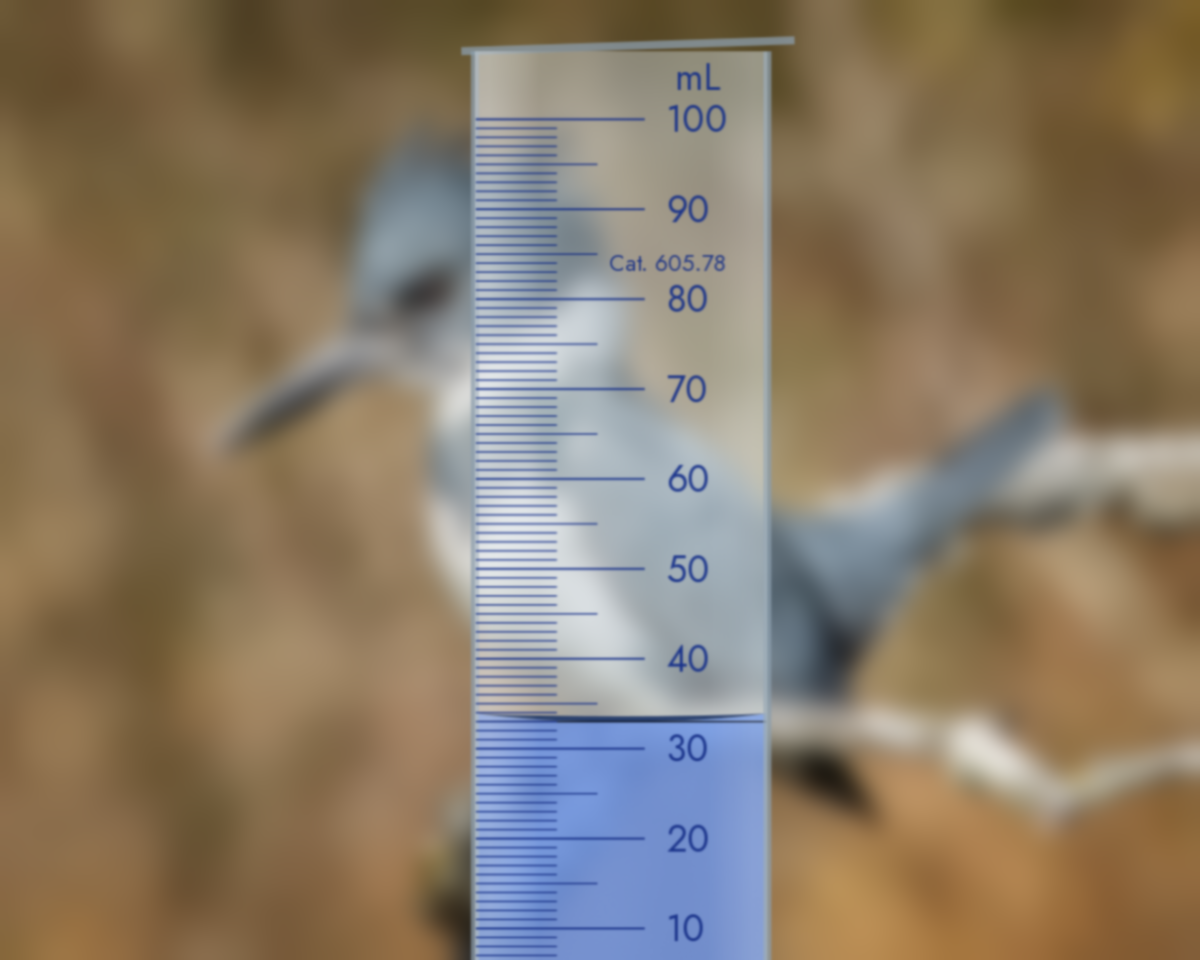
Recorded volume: 33 mL
